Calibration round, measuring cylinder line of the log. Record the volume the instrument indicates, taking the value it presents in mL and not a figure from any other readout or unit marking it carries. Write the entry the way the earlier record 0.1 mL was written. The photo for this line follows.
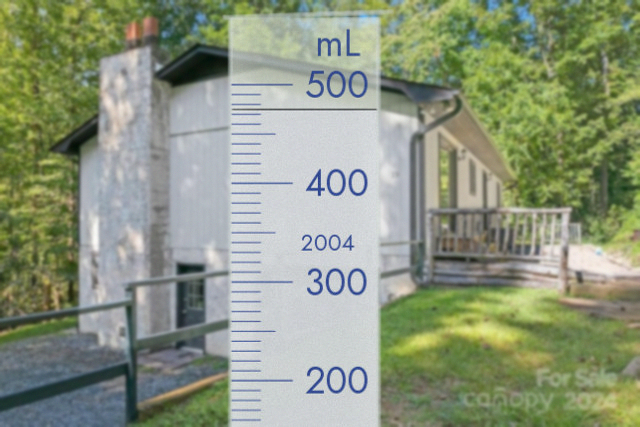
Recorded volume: 475 mL
